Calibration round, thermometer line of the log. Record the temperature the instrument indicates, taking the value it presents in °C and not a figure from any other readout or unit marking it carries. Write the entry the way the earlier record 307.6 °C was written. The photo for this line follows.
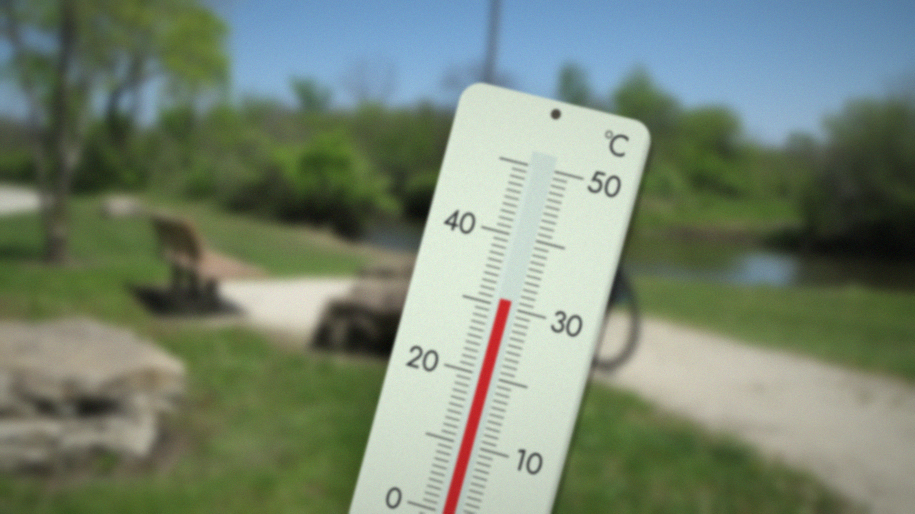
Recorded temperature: 31 °C
